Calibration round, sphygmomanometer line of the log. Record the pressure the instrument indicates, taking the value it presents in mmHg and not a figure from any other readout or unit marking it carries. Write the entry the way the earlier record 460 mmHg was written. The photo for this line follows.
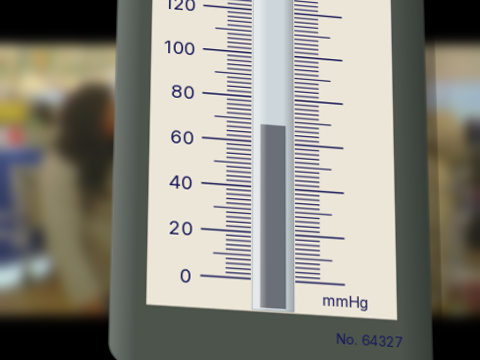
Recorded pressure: 68 mmHg
